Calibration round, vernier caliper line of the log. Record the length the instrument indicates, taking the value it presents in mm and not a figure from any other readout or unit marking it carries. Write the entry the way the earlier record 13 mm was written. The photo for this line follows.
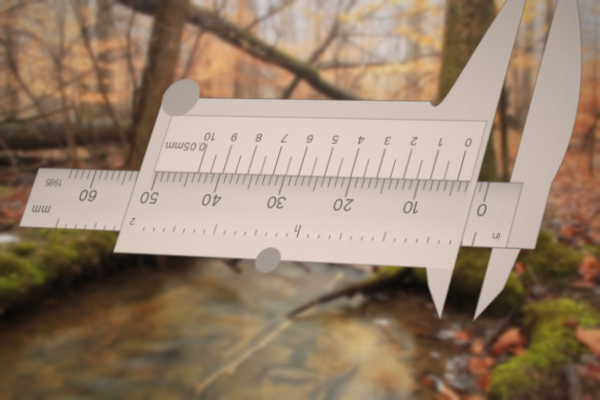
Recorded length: 4.5 mm
